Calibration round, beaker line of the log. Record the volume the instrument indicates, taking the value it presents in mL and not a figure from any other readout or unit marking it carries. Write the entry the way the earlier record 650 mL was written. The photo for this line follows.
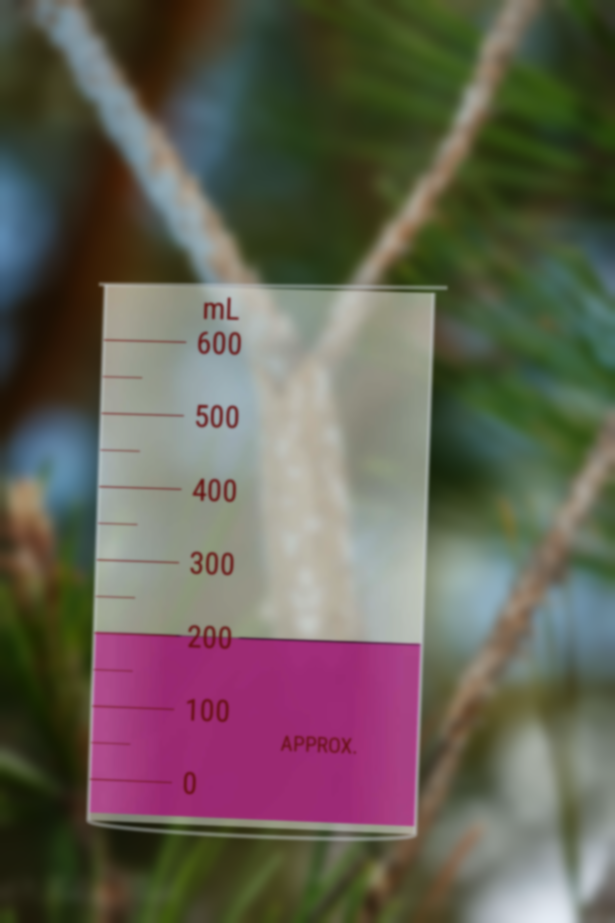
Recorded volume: 200 mL
